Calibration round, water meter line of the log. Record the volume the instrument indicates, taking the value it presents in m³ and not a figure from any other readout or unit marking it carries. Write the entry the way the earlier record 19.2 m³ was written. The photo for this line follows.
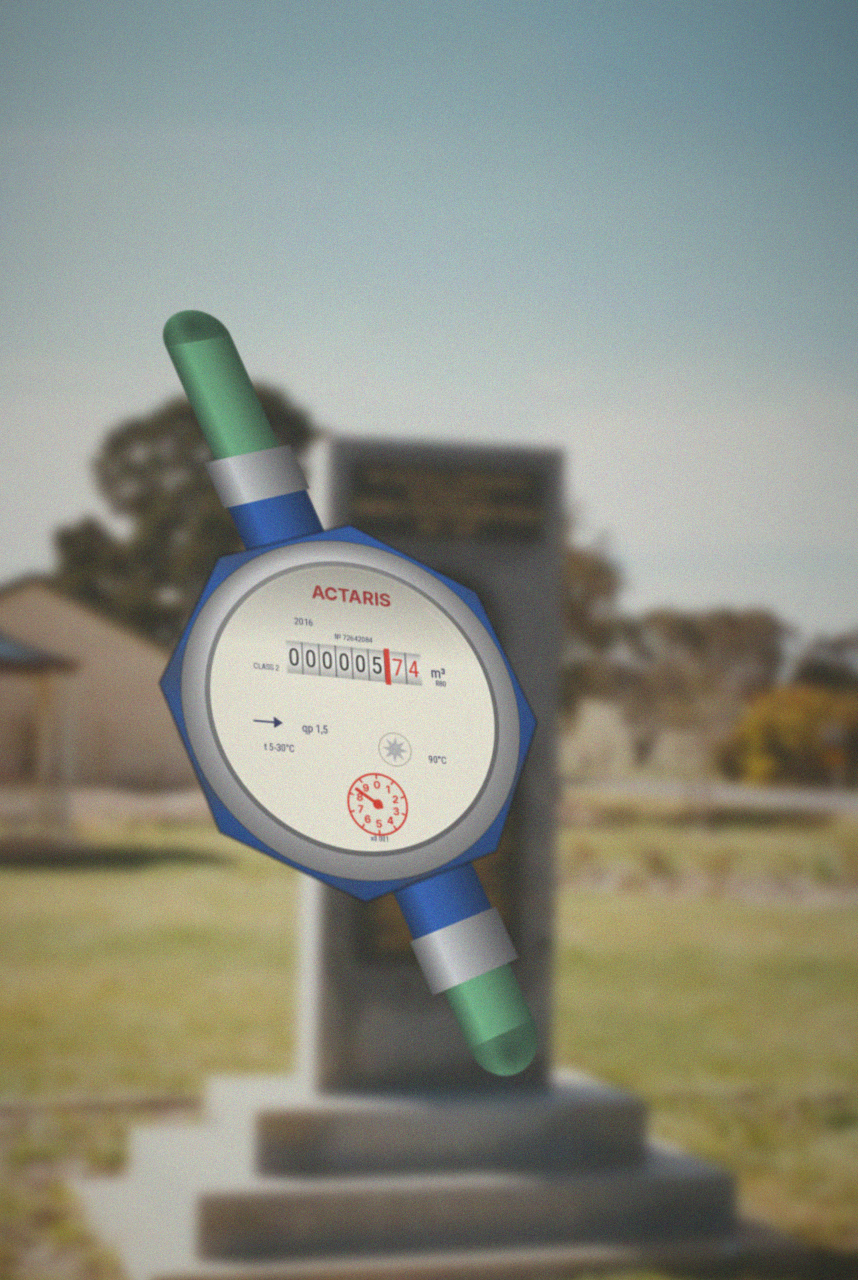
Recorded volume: 5.748 m³
